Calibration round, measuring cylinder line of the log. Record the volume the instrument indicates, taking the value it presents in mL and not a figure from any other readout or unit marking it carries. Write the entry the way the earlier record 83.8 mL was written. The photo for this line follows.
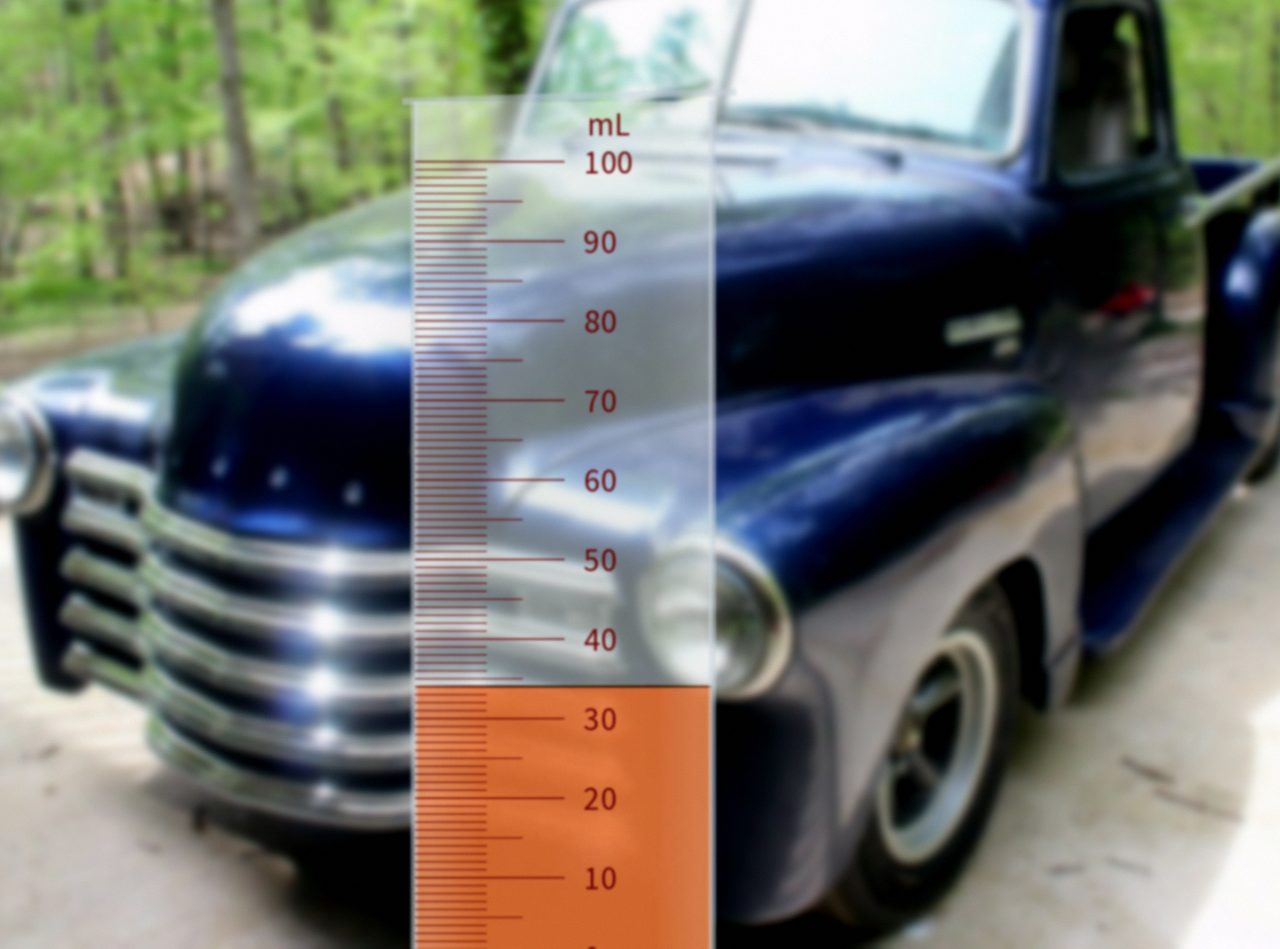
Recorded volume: 34 mL
